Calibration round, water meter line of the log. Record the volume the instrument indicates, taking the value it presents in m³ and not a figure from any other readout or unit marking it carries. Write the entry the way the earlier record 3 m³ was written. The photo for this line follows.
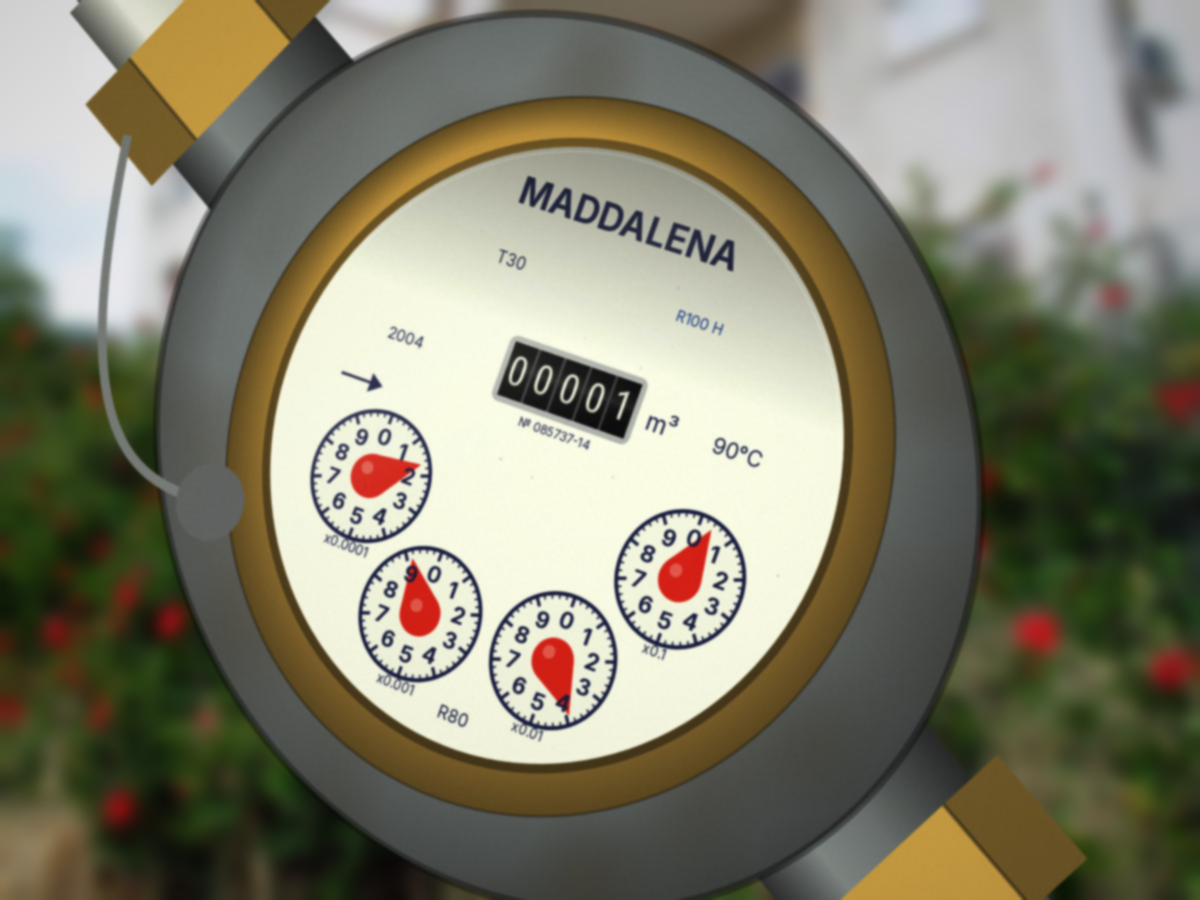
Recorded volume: 1.0391 m³
